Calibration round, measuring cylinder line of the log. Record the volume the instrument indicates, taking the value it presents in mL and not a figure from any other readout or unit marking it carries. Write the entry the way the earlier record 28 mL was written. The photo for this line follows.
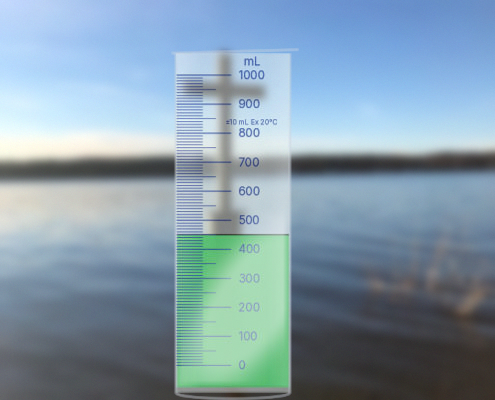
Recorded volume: 450 mL
